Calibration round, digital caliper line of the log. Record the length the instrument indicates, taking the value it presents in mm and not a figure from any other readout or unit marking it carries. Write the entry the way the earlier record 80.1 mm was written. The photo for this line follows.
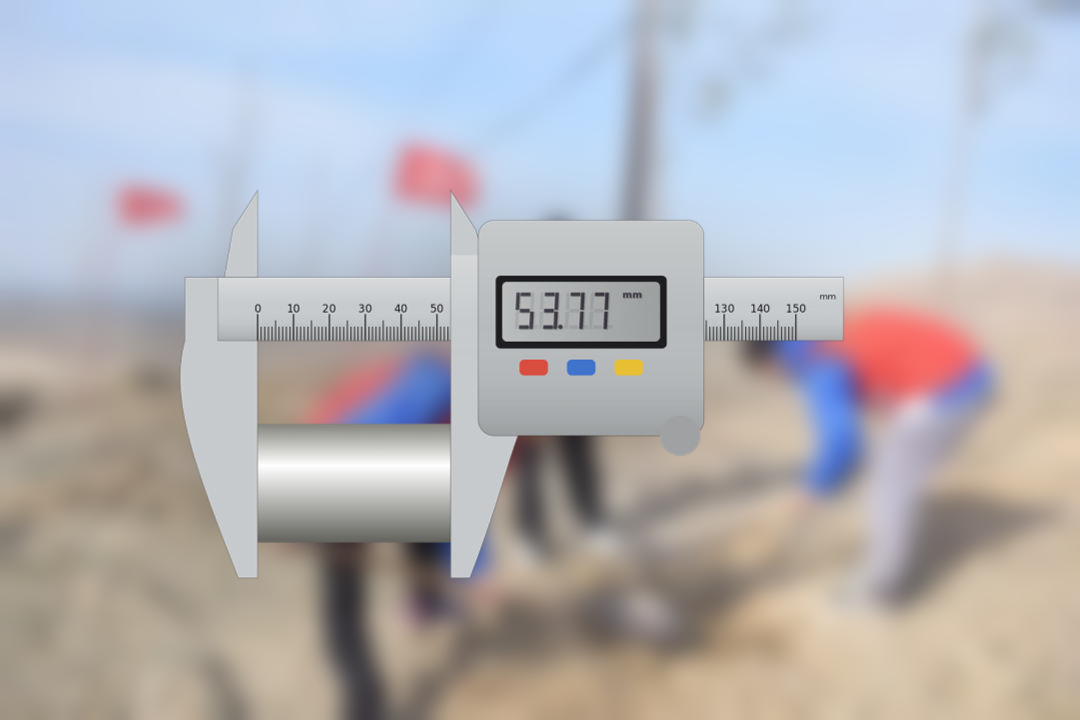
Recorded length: 53.77 mm
